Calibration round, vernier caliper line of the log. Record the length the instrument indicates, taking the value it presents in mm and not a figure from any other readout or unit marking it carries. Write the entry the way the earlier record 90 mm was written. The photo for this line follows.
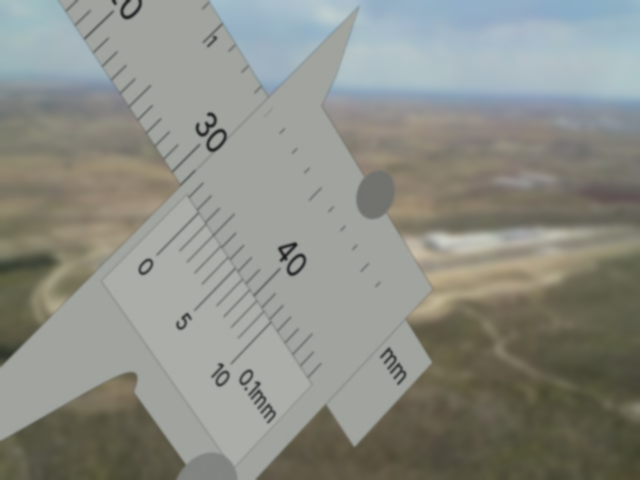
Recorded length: 33.2 mm
